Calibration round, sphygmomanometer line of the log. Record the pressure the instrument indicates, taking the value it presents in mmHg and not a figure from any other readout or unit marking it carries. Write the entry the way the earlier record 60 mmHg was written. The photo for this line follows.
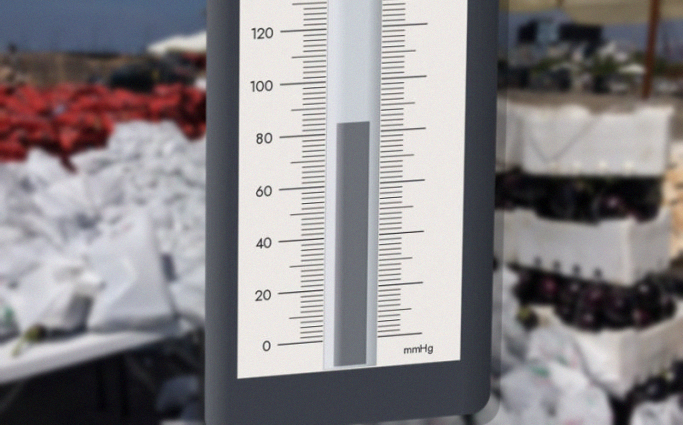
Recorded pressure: 84 mmHg
